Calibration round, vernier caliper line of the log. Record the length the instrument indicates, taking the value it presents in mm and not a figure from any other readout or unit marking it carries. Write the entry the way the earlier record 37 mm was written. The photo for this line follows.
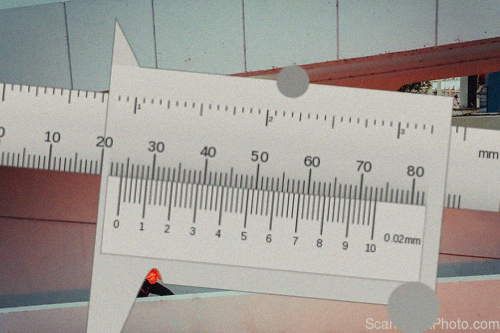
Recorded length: 24.0 mm
